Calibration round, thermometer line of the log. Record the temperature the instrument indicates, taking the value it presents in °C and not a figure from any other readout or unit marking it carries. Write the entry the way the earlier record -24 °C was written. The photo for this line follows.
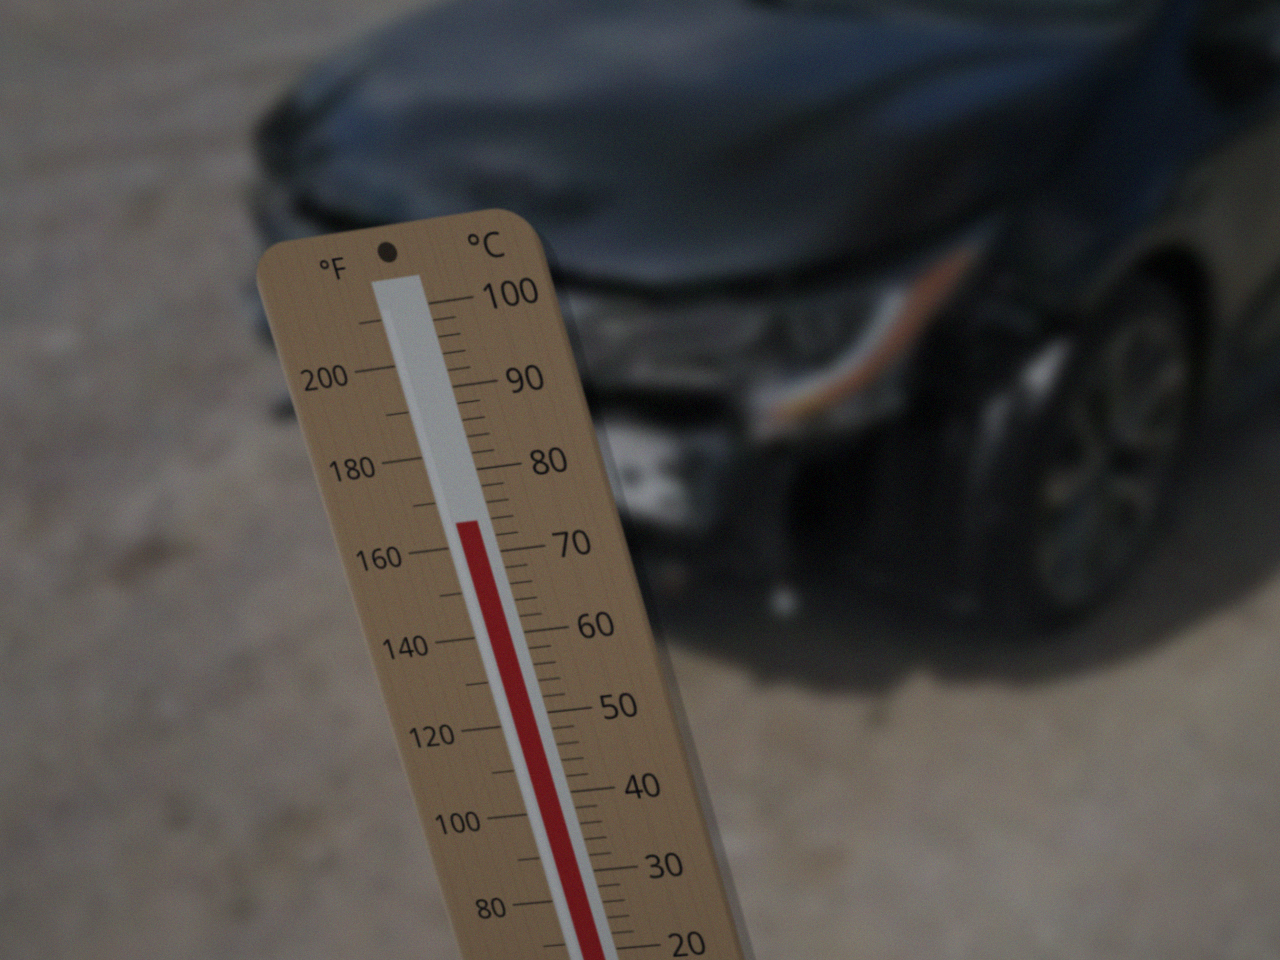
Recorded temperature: 74 °C
